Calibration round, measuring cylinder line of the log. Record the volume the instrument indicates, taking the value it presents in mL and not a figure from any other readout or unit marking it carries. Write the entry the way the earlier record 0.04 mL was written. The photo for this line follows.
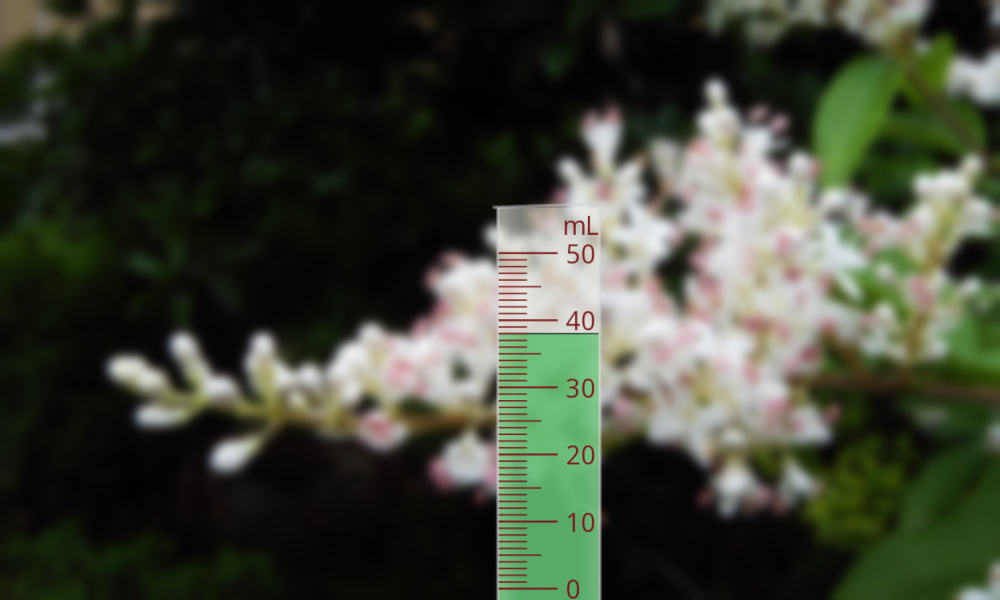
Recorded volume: 38 mL
